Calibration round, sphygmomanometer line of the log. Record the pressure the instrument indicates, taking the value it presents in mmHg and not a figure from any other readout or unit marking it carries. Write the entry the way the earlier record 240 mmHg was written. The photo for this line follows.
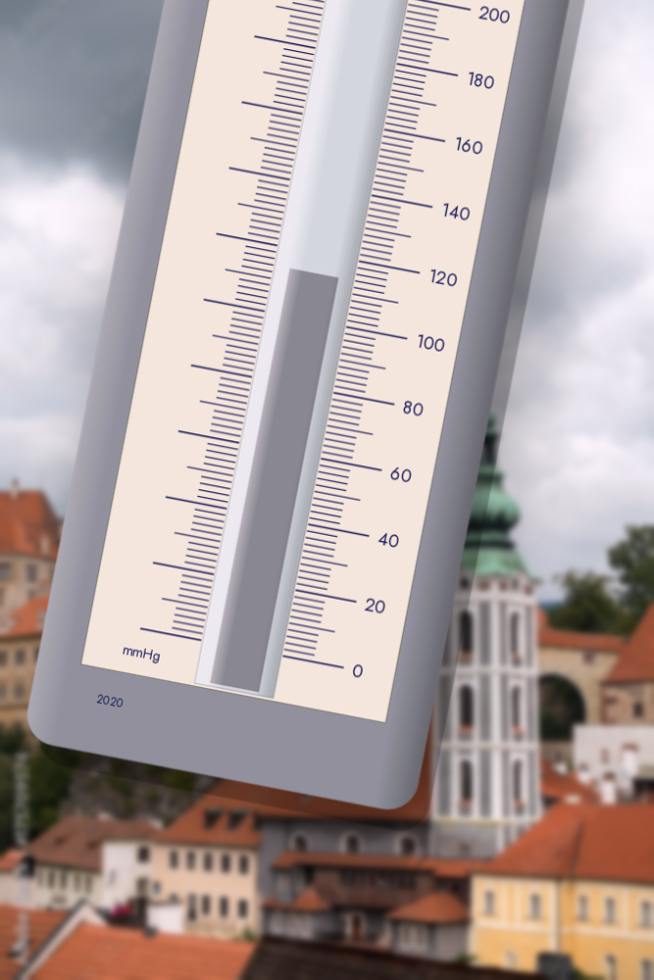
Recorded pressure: 114 mmHg
